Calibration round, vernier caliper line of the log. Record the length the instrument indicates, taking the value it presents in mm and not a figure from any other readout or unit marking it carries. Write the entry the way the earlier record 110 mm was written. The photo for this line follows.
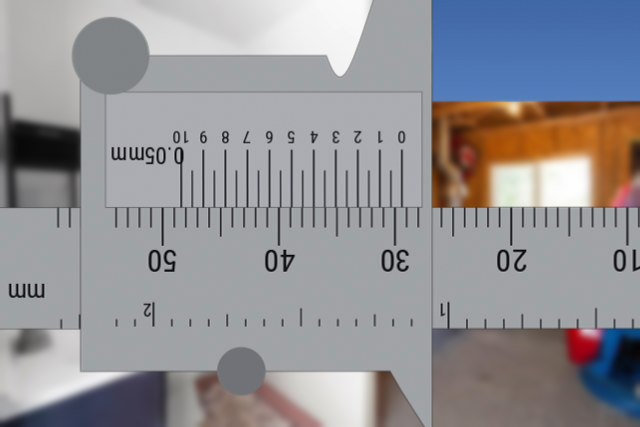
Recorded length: 29.4 mm
